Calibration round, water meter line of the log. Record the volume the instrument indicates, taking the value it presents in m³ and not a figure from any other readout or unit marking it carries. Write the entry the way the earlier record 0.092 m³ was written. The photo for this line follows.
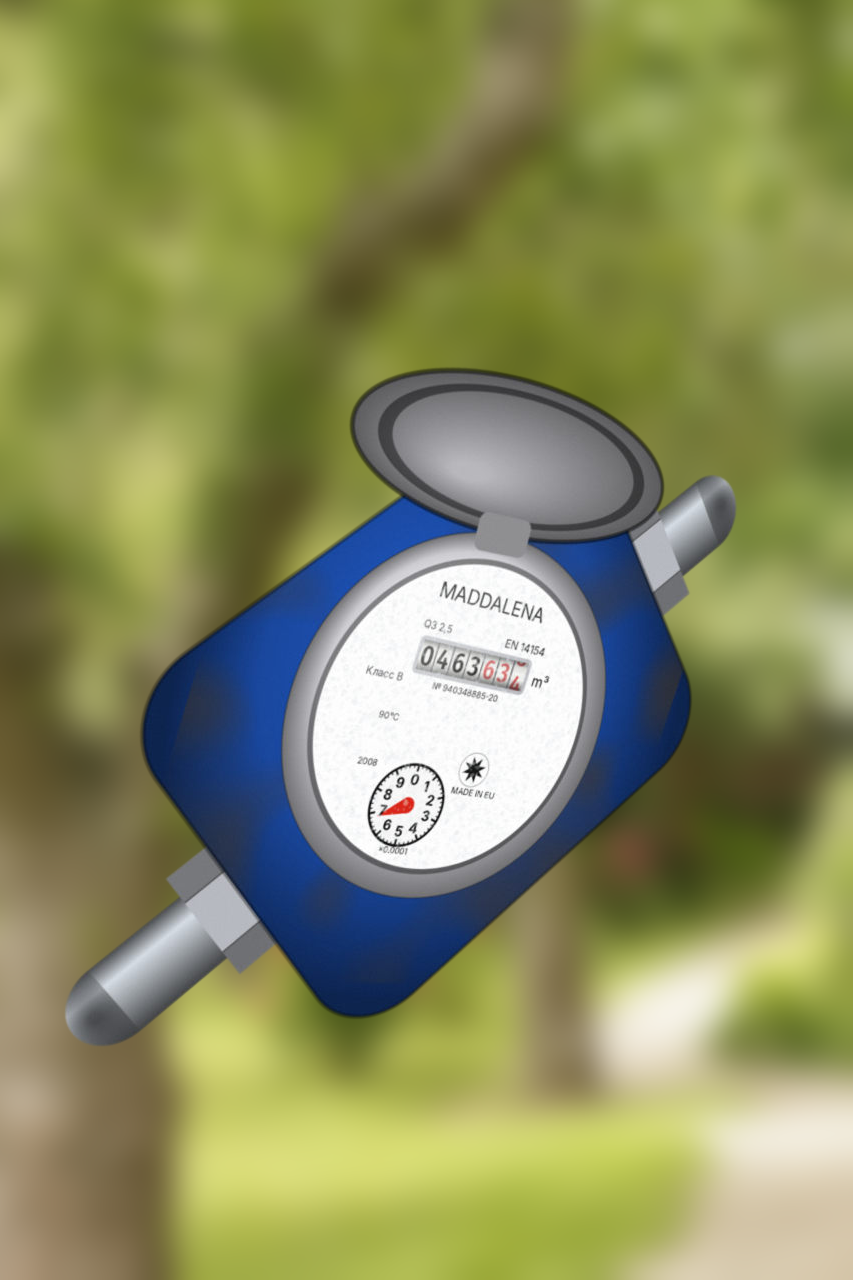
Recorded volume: 463.6336 m³
